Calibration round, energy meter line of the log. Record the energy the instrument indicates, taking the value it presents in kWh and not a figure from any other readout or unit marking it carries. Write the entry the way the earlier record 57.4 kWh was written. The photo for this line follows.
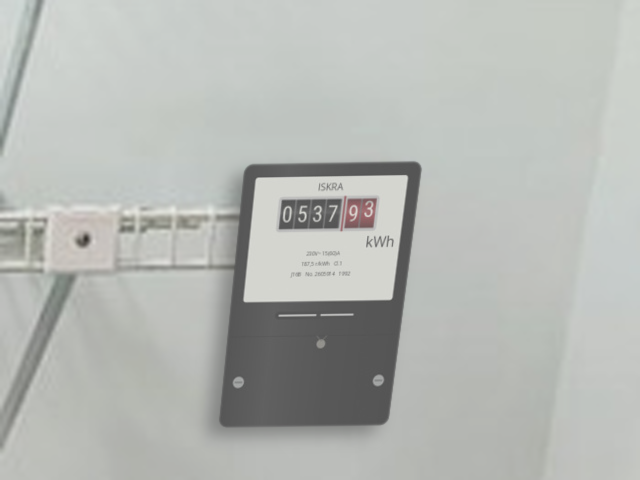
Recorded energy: 537.93 kWh
